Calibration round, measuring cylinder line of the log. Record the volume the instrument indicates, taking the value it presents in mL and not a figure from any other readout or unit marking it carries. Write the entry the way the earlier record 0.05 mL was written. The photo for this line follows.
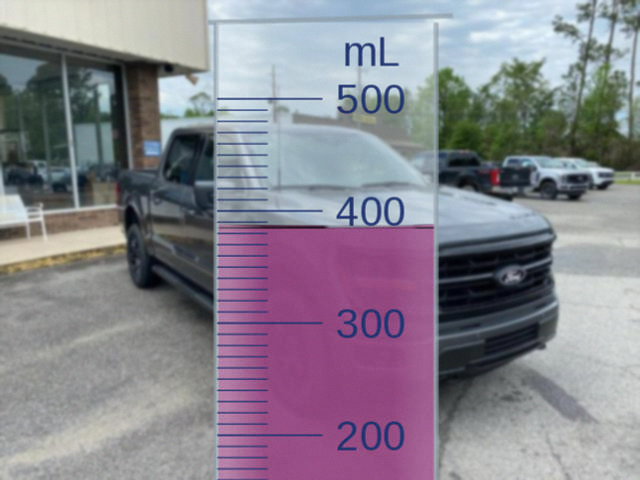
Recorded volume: 385 mL
